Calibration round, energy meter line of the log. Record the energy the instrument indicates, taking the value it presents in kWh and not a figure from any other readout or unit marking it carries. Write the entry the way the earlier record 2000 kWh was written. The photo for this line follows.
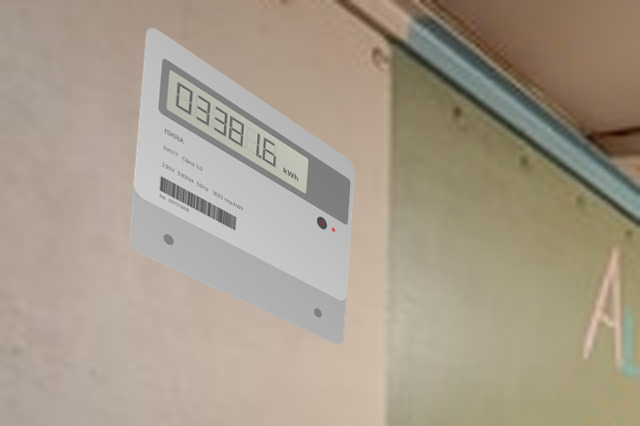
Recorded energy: 3381.6 kWh
